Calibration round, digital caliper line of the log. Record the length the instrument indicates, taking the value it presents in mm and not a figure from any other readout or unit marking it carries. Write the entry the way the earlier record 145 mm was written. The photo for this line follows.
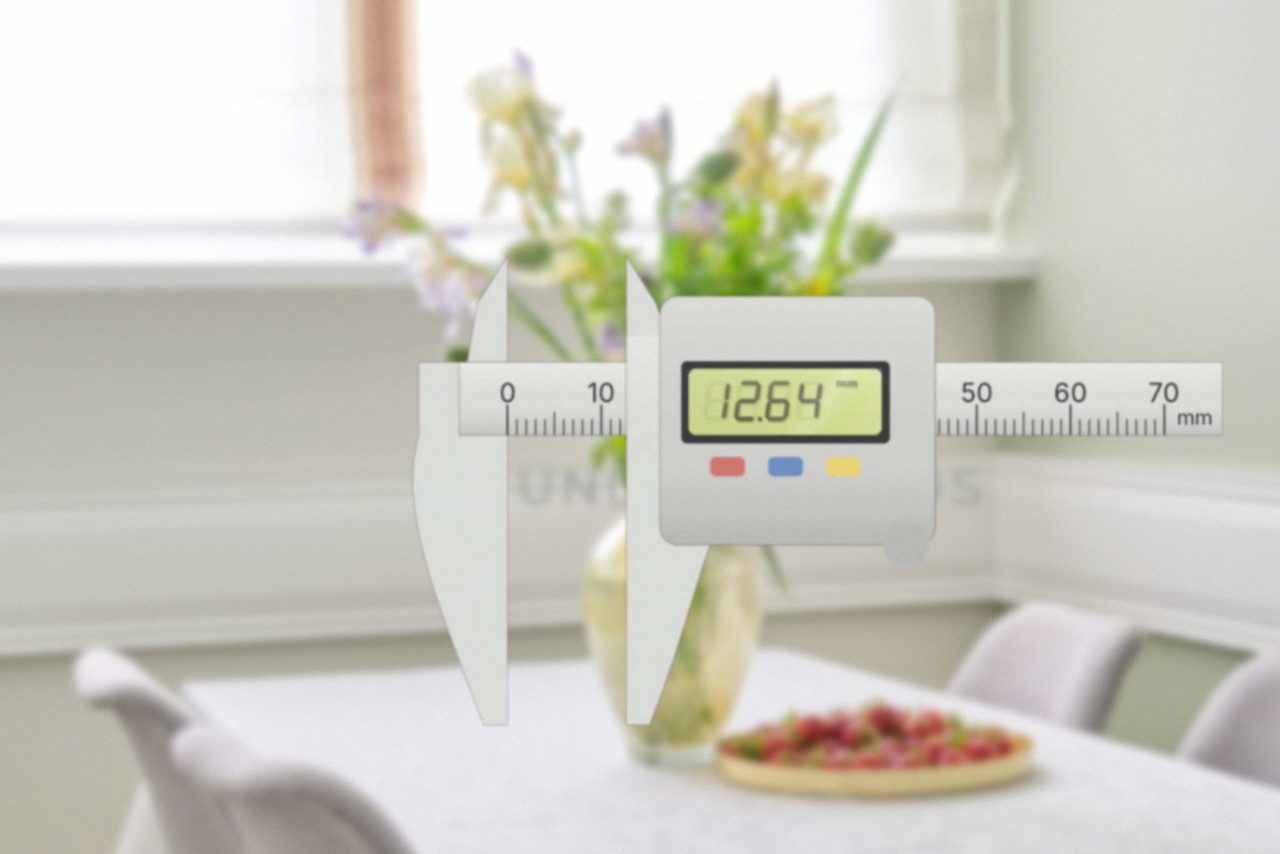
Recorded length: 12.64 mm
